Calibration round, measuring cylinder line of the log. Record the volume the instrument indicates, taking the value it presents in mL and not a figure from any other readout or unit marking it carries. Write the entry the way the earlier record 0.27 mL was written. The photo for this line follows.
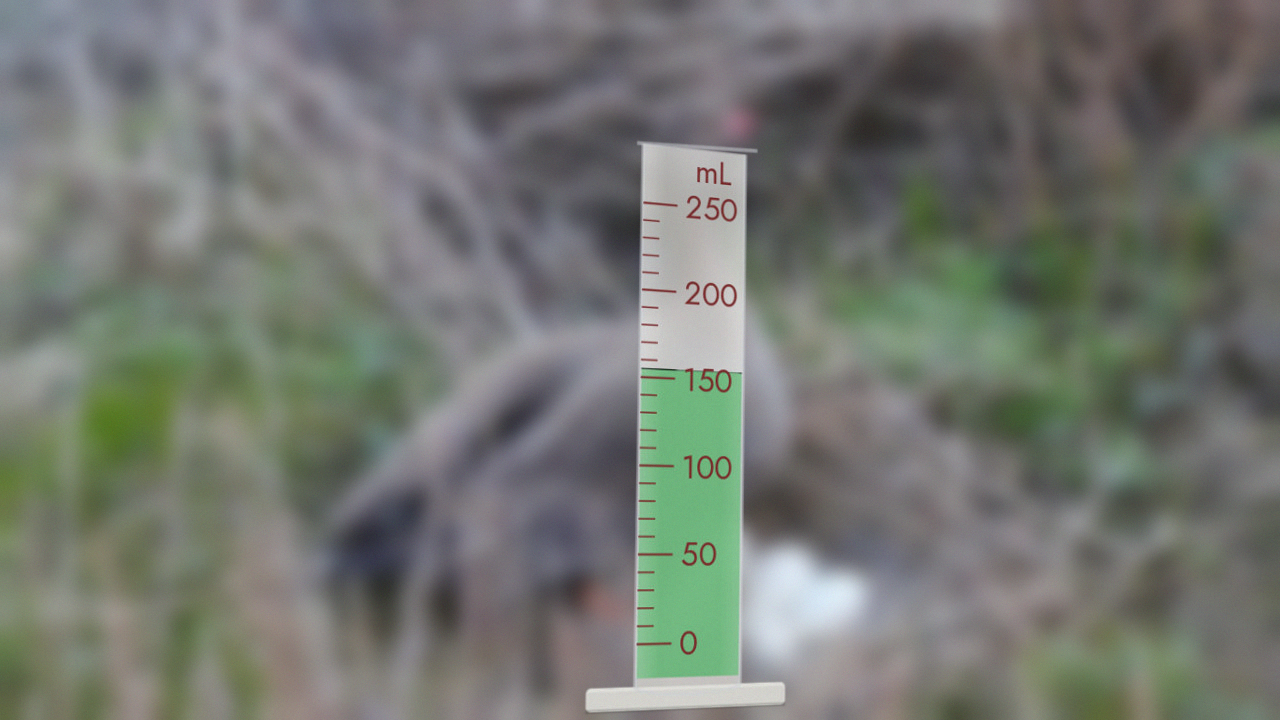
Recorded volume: 155 mL
